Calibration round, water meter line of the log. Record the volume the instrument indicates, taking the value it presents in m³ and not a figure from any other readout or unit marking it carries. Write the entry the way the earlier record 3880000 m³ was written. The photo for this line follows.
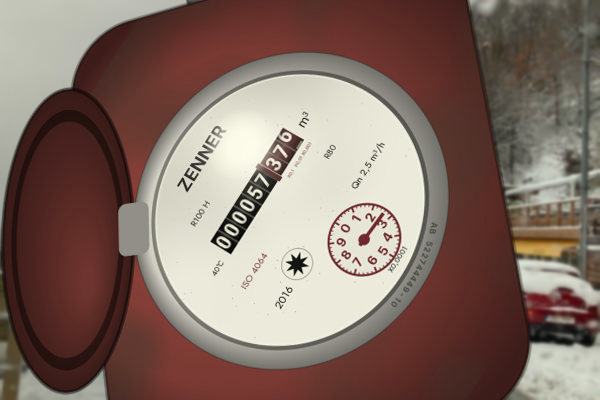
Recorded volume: 57.3762 m³
